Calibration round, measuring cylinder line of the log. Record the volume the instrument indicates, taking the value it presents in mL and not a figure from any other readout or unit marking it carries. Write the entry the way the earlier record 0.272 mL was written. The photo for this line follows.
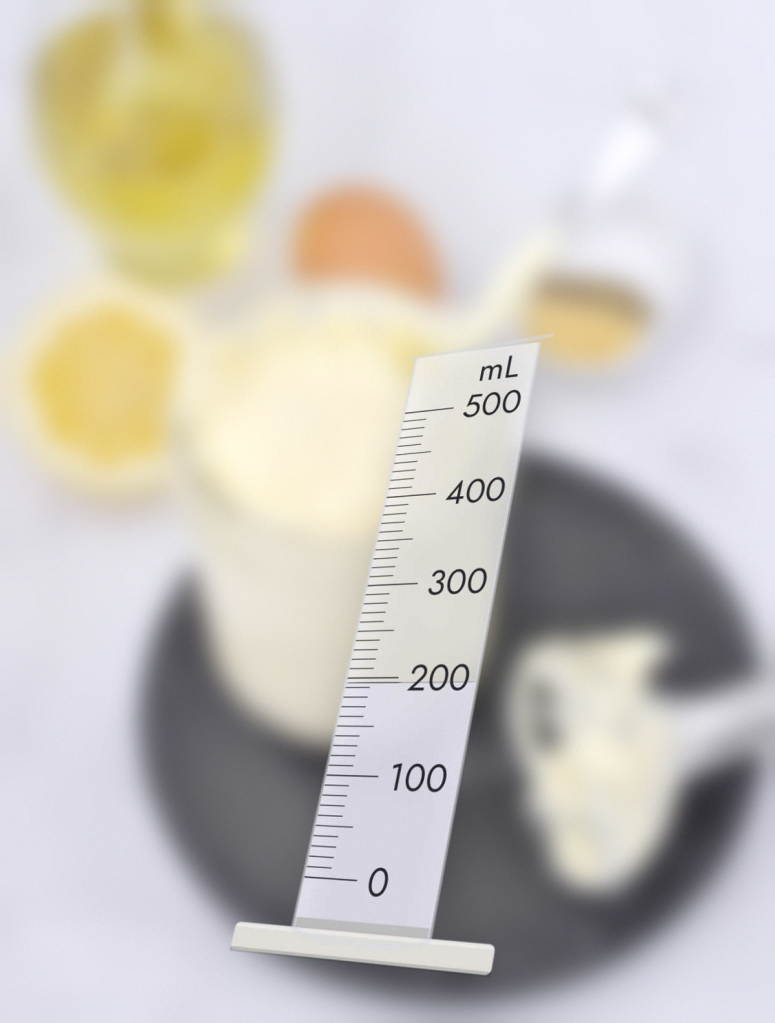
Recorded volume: 195 mL
